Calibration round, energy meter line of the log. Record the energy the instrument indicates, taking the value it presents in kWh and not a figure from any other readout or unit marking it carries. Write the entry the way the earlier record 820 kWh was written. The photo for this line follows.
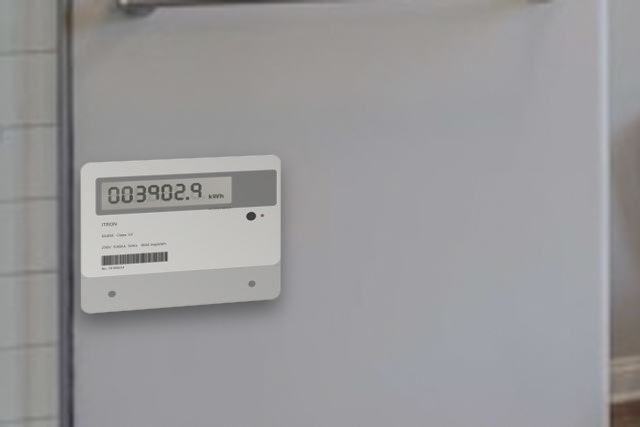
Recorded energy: 3902.9 kWh
